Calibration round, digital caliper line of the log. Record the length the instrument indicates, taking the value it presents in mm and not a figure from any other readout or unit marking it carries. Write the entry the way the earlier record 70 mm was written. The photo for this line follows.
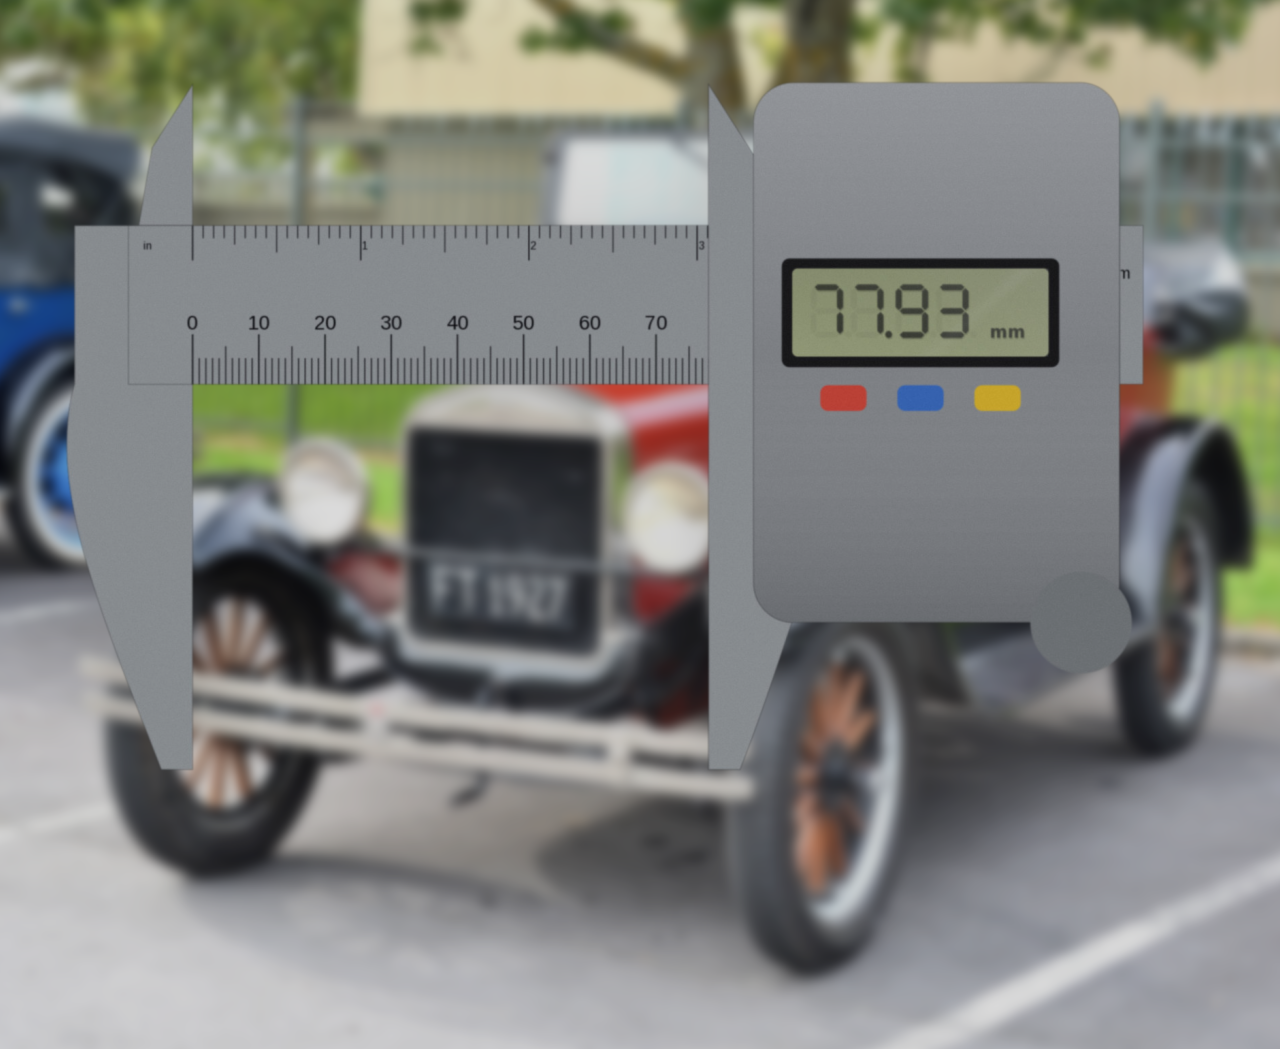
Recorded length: 77.93 mm
